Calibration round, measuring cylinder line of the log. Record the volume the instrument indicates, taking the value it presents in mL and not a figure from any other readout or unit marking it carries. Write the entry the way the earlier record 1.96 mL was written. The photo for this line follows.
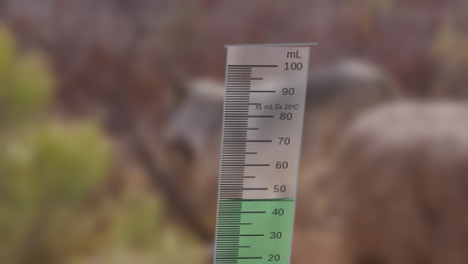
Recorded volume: 45 mL
